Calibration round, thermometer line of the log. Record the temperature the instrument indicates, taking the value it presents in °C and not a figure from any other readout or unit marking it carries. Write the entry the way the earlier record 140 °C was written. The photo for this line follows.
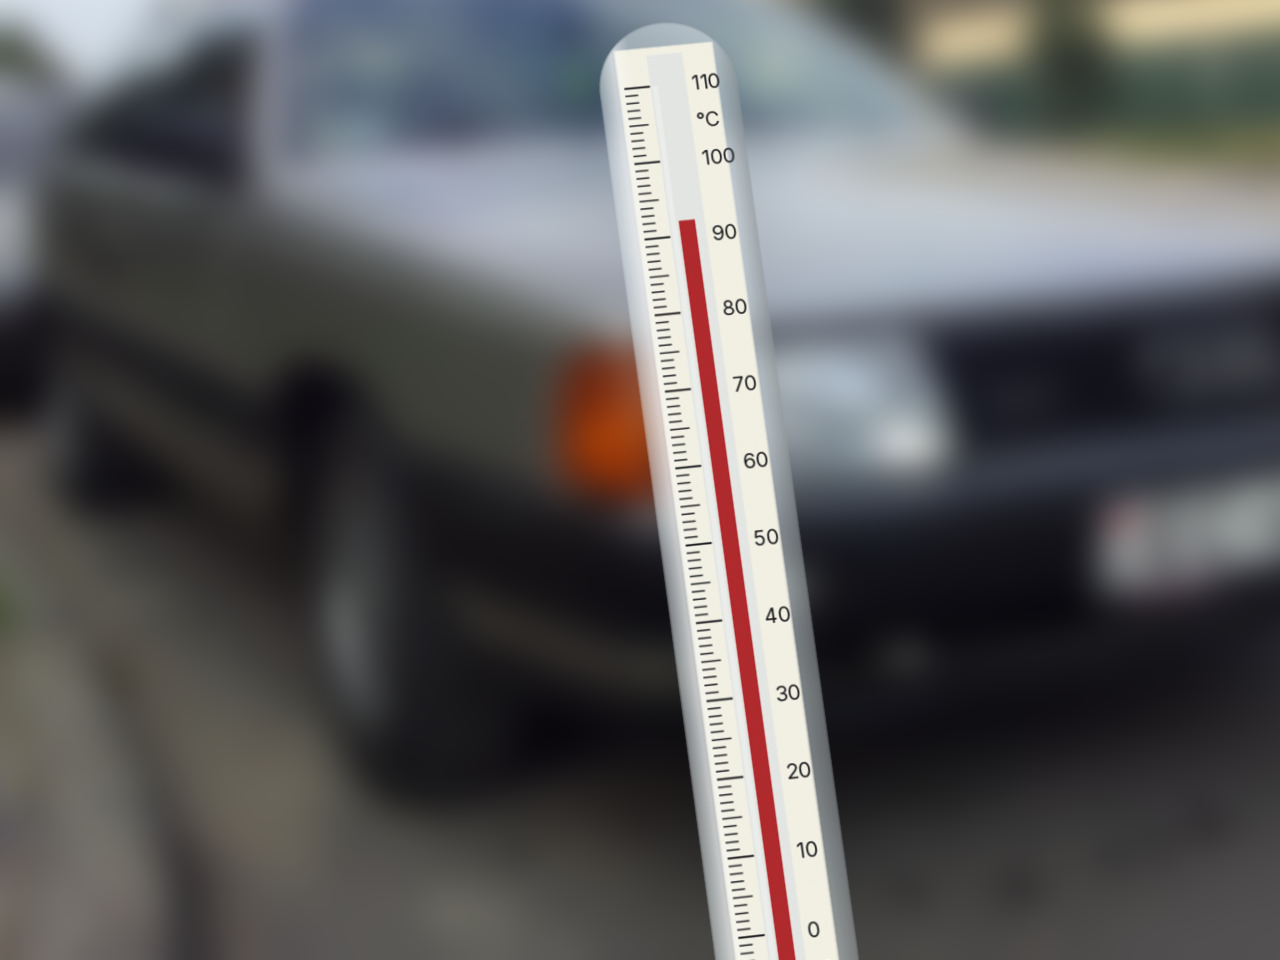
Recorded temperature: 92 °C
